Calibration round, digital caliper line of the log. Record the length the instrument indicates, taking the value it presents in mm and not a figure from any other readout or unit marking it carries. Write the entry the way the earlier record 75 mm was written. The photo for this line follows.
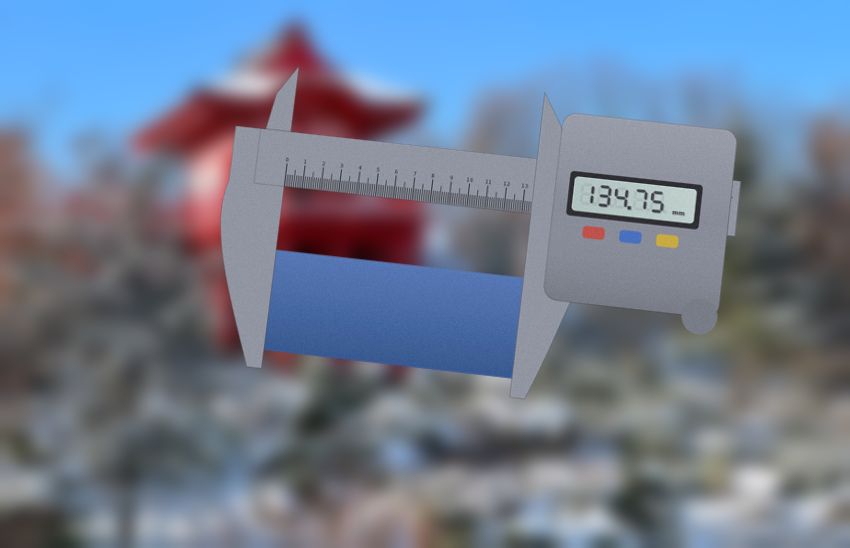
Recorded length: 134.75 mm
